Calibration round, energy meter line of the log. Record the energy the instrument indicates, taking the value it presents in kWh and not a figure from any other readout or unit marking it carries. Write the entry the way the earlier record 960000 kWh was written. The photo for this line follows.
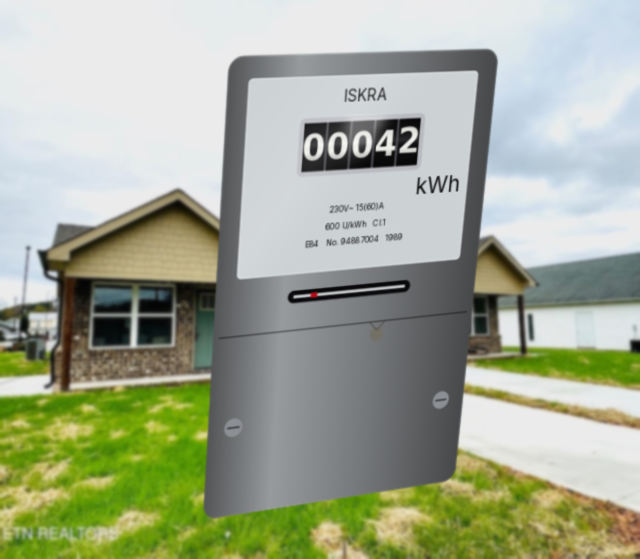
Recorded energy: 42 kWh
